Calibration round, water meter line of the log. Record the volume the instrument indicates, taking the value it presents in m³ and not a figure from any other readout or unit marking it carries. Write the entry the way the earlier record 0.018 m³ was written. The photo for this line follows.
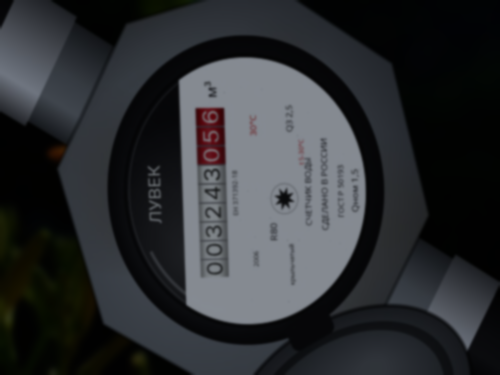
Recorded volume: 3243.056 m³
